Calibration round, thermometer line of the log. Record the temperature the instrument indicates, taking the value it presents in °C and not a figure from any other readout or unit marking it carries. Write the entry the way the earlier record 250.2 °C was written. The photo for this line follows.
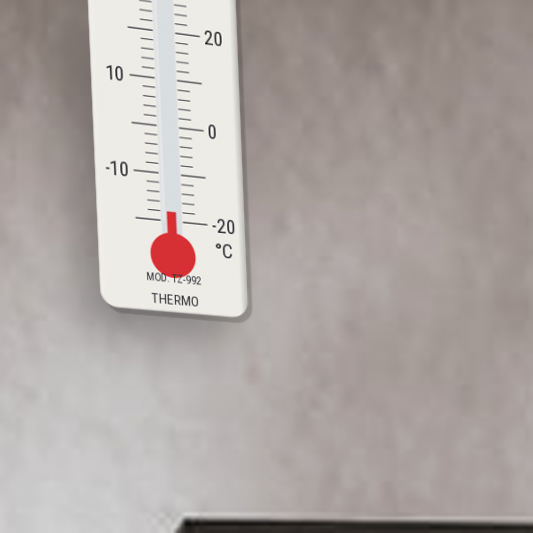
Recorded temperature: -18 °C
